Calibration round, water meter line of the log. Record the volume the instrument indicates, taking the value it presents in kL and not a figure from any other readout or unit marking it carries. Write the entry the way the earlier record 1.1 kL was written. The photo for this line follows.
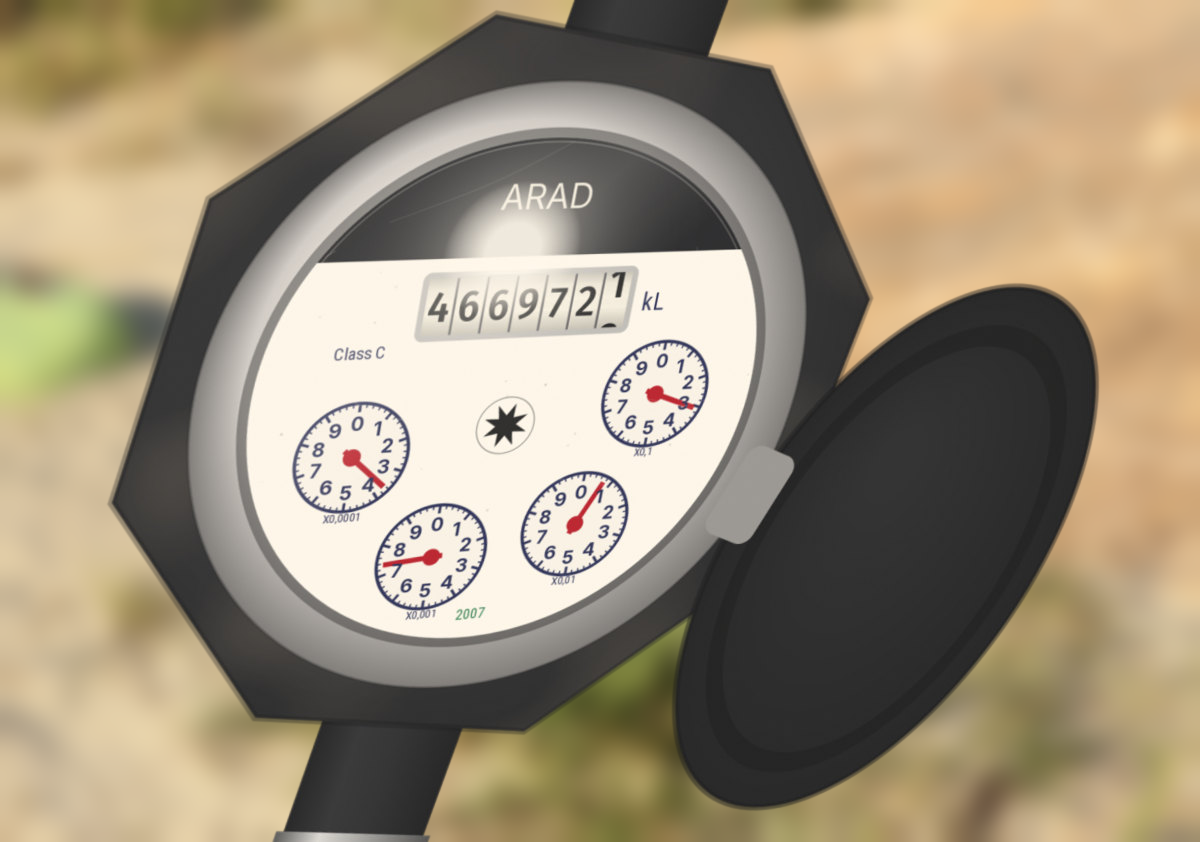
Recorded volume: 4669721.3073 kL
